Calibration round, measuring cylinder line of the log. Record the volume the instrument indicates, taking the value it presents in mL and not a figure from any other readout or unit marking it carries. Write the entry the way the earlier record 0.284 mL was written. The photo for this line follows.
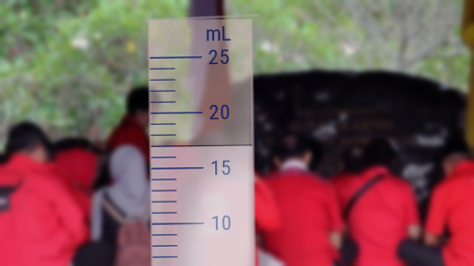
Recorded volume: 17 mL
